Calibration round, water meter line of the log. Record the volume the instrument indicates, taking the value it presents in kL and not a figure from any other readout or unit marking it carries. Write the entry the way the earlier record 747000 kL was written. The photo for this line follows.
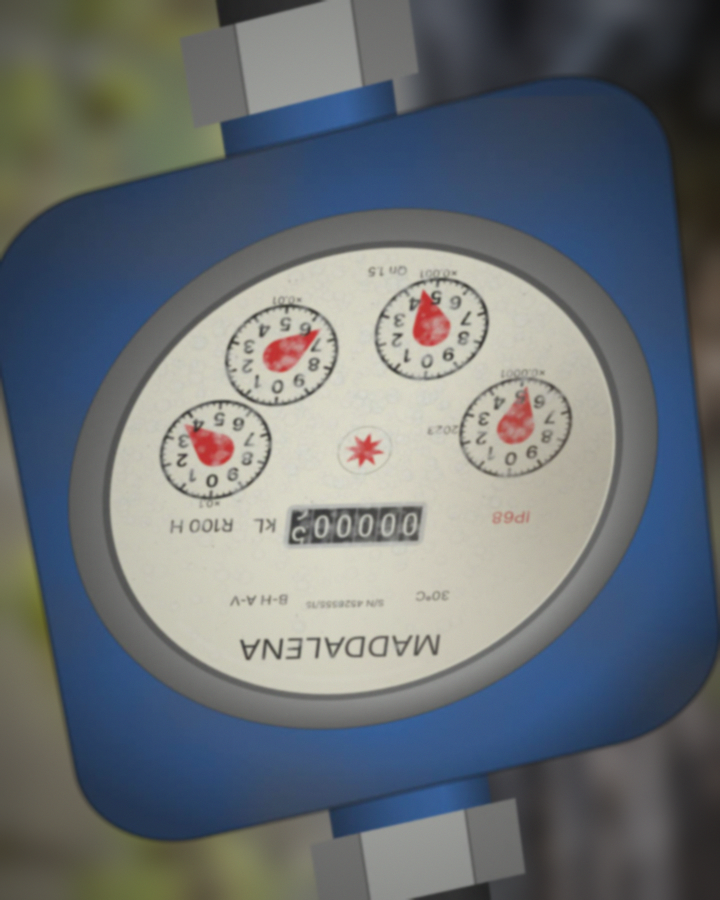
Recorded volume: 5.3645 kL
